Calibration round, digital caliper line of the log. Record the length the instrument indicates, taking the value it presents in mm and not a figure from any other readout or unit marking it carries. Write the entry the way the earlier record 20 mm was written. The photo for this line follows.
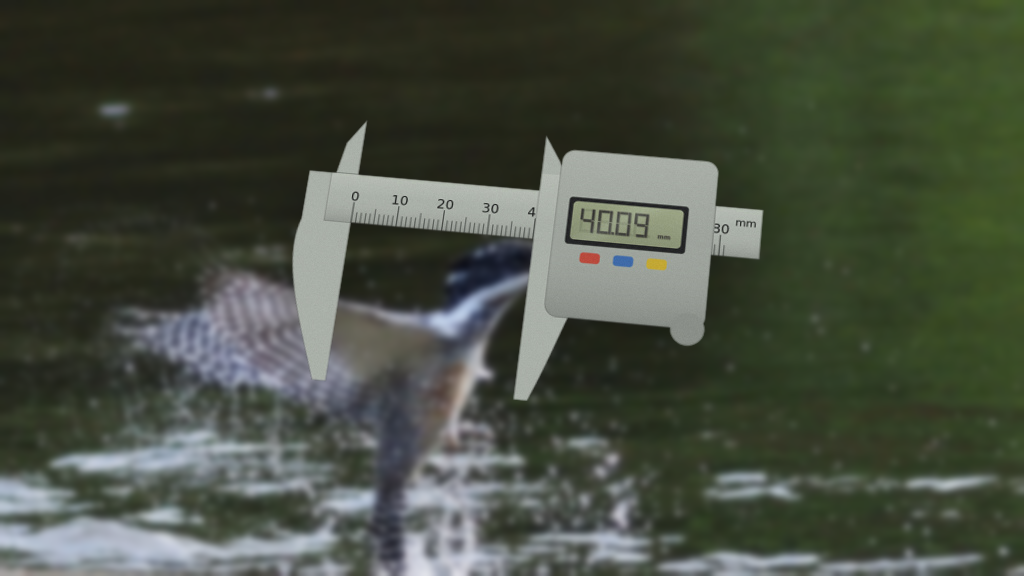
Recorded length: 40.09 mm
